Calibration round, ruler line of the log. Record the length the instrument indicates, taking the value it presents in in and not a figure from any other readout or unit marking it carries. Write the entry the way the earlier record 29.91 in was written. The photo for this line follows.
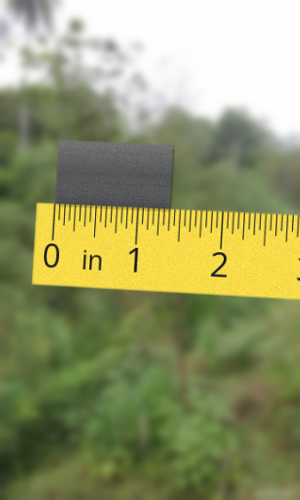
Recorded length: 1.375 in
